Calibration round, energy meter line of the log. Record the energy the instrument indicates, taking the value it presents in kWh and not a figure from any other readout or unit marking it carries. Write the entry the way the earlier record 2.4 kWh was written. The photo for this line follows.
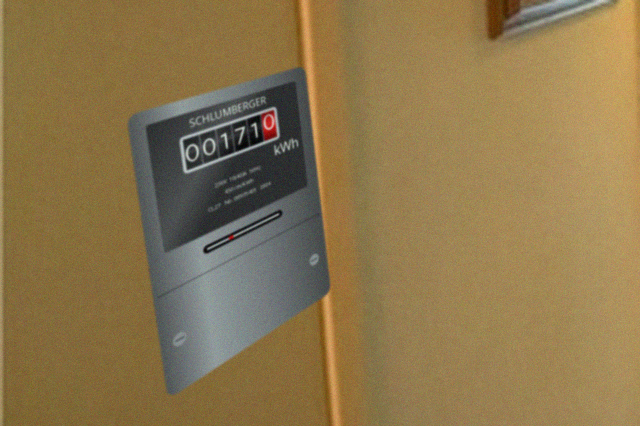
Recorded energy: 171.0 kWh
